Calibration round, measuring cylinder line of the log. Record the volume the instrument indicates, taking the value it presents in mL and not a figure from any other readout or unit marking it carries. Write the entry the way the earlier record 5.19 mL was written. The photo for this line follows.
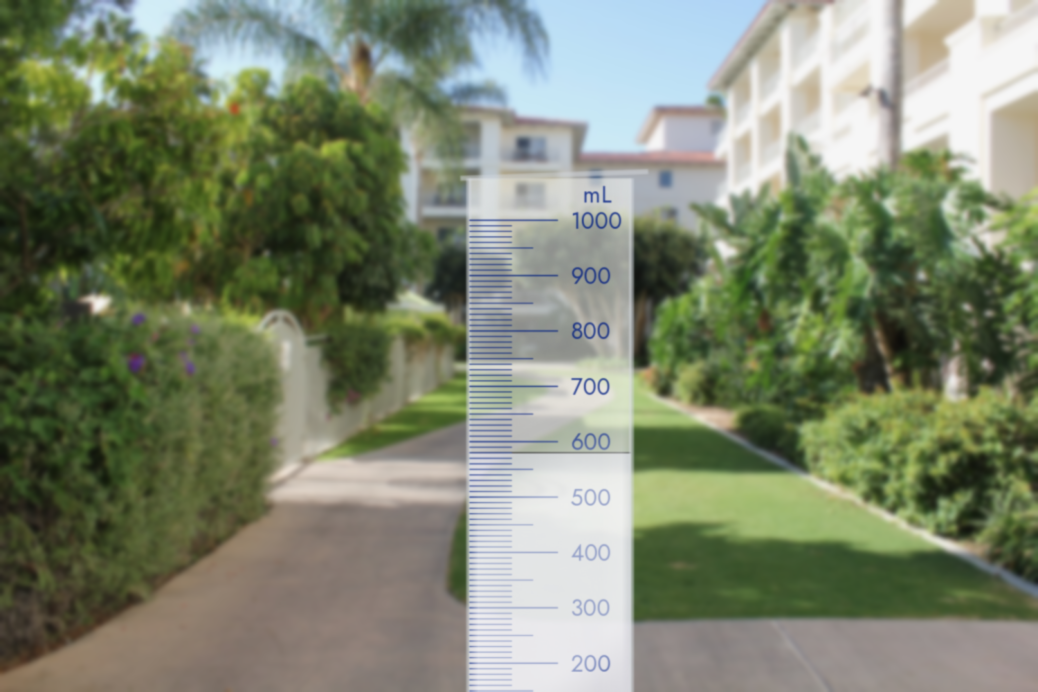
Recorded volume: 580 mL
